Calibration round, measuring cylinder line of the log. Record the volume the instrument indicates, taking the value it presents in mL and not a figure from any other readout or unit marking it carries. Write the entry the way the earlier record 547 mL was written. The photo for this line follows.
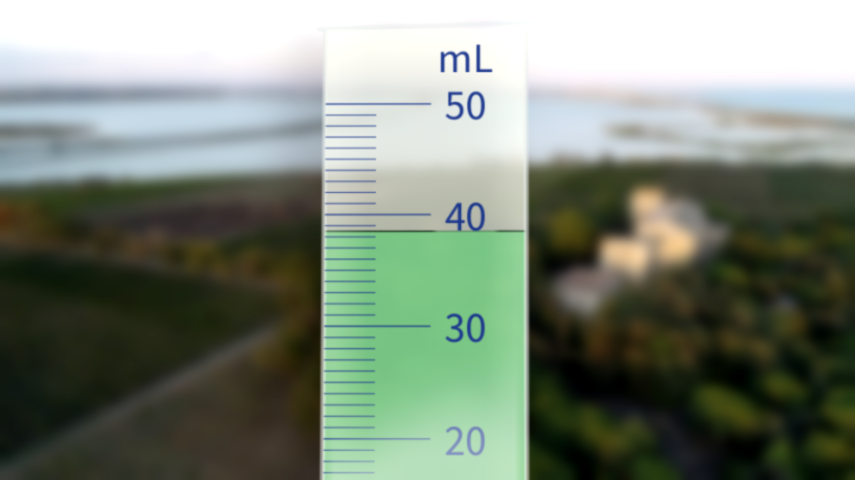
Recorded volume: 38.5 mL
